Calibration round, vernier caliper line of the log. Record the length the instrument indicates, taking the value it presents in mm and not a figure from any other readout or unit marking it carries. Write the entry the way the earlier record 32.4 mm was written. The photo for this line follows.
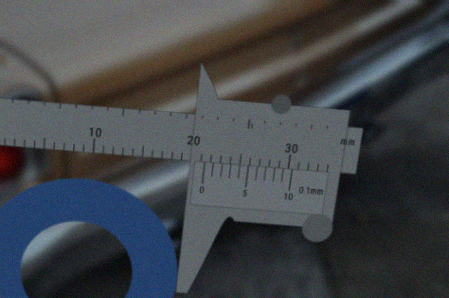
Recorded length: 21.4 mm
